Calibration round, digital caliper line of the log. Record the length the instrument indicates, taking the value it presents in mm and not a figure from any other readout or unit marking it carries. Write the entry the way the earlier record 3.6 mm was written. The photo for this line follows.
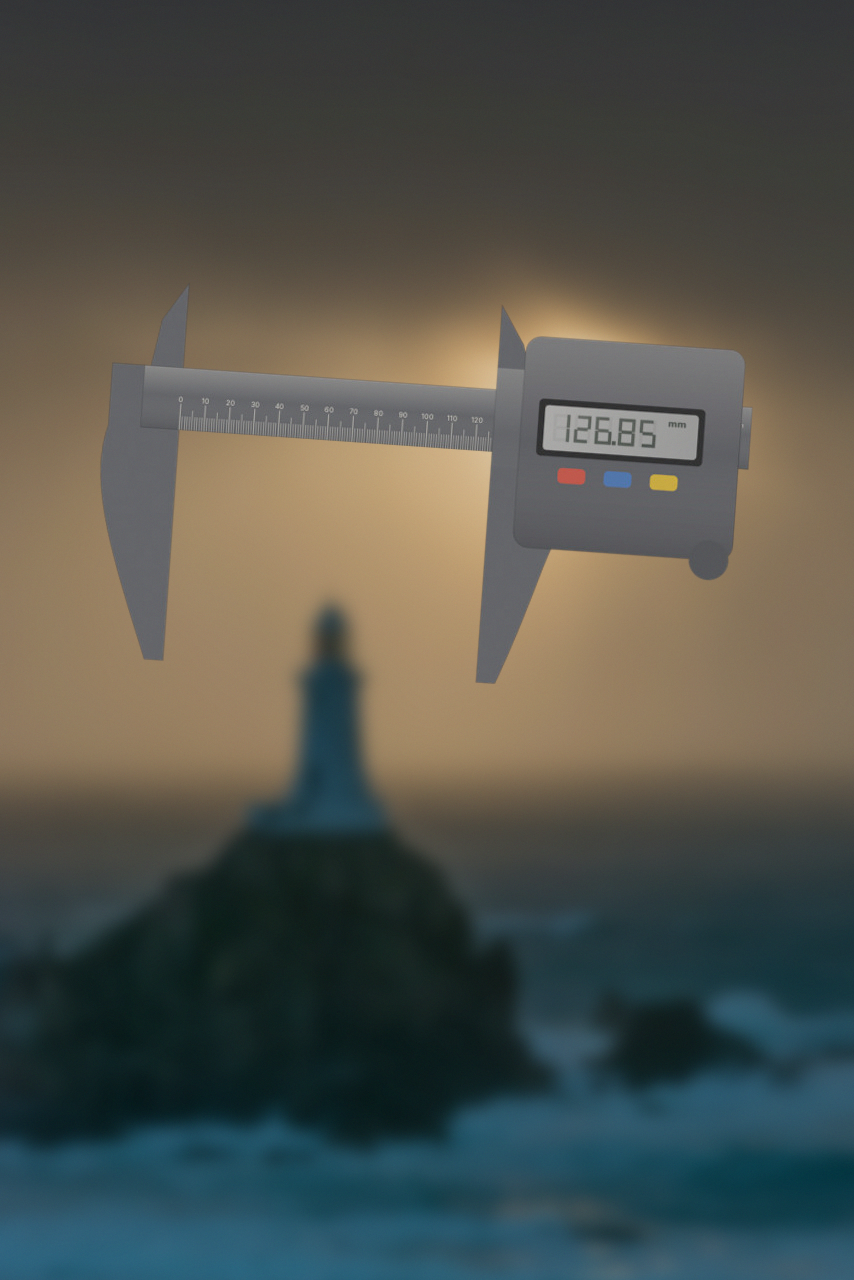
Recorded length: 126.85 mm
